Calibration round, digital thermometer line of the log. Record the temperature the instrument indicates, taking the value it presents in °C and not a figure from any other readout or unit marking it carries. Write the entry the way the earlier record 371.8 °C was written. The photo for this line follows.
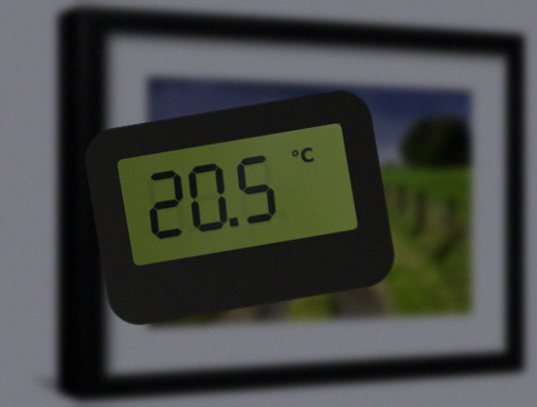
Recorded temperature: 20.5 °C
